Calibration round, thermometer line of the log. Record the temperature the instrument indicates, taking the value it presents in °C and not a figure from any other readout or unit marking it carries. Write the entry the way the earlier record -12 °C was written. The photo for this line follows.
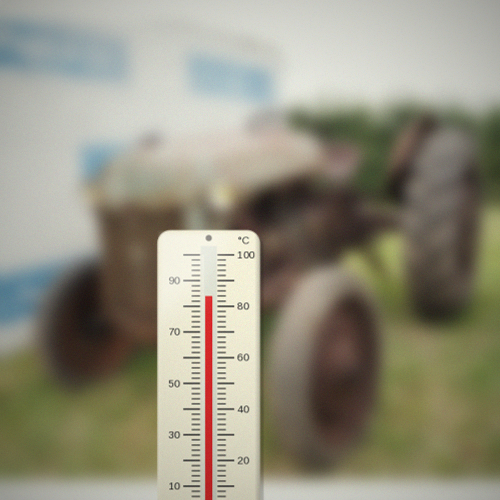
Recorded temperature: 84 °C
